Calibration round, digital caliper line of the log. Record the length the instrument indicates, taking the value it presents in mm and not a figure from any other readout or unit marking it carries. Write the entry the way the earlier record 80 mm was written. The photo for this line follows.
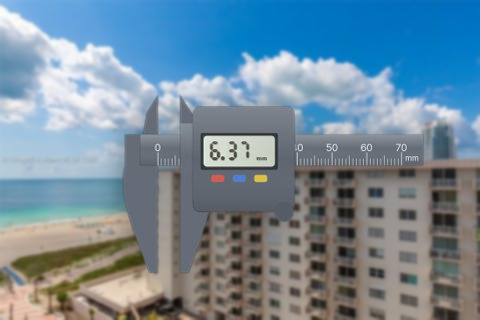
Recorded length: 6.37 mm
